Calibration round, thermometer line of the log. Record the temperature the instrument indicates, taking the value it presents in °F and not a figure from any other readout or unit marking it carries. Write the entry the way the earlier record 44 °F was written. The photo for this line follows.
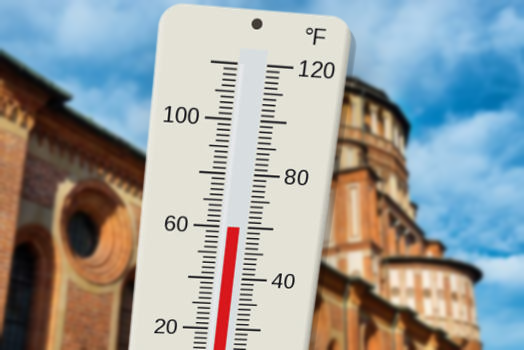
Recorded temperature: 60 °F
